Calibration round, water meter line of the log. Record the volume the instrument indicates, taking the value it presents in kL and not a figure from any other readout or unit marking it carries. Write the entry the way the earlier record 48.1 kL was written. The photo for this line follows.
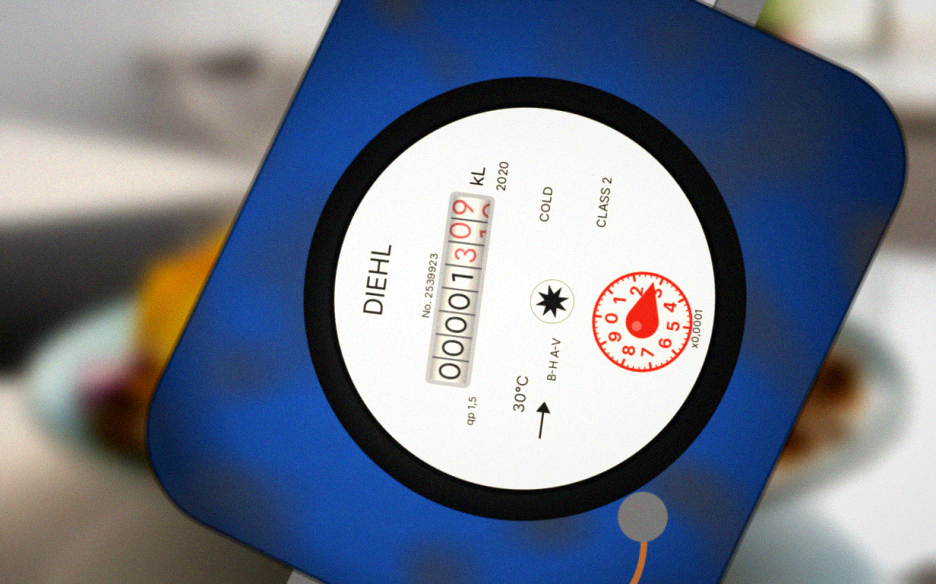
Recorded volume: 1.3092 kL
